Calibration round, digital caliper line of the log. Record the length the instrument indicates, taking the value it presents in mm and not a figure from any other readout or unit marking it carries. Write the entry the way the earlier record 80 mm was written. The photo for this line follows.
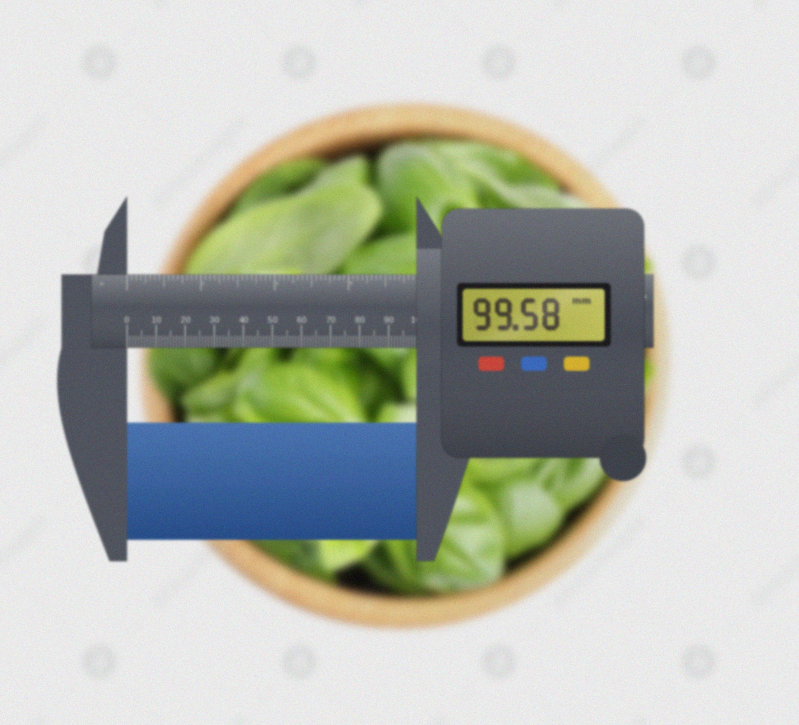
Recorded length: 99.58 mm
